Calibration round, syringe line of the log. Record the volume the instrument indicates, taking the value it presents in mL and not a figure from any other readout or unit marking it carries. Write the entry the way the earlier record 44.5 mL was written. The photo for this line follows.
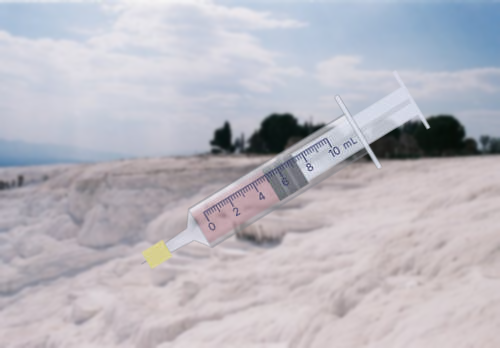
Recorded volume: 5 mL
